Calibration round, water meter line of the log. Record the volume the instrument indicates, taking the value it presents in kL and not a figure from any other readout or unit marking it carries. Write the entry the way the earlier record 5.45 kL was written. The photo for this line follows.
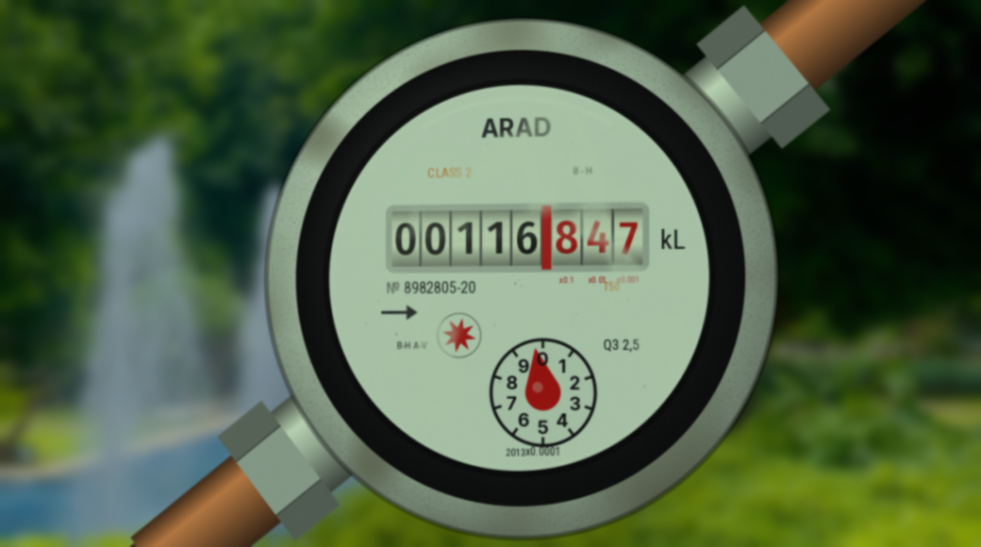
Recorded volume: 116.8469 kL
